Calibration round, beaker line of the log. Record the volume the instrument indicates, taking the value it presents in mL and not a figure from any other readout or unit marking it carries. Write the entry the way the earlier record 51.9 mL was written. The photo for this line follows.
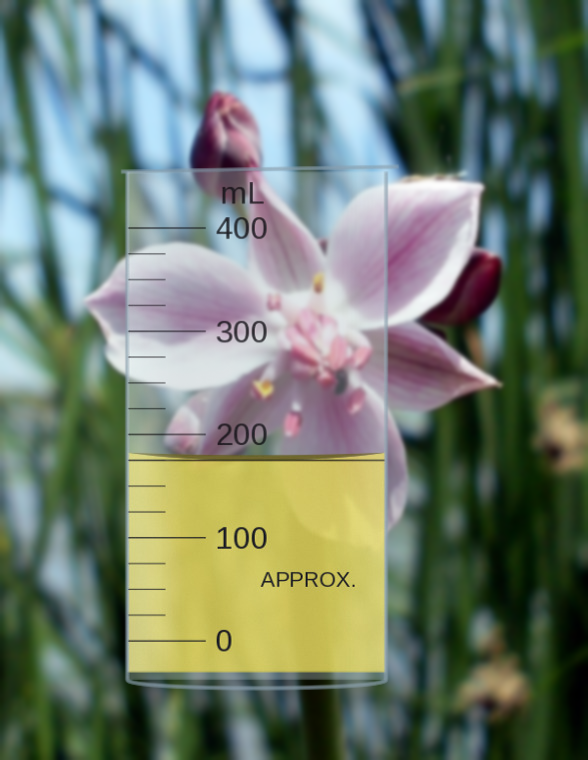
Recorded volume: 175 mL
